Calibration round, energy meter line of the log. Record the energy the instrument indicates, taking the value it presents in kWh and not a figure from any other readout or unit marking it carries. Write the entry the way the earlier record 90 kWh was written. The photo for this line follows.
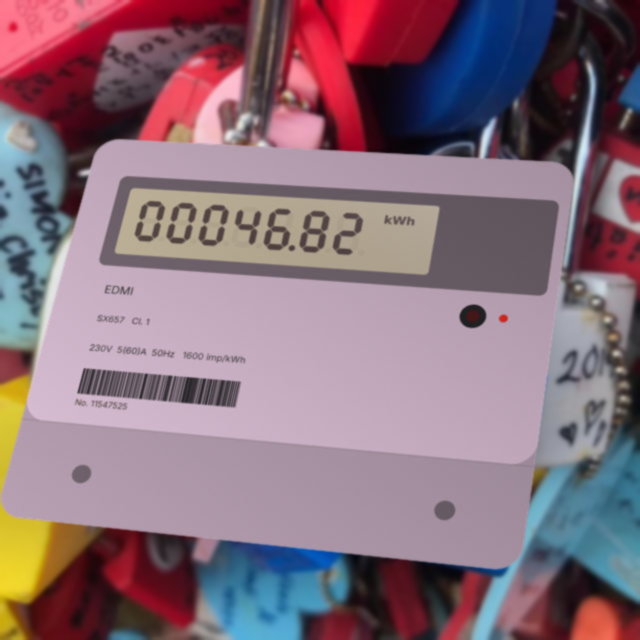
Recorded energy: 46.82 kWh
